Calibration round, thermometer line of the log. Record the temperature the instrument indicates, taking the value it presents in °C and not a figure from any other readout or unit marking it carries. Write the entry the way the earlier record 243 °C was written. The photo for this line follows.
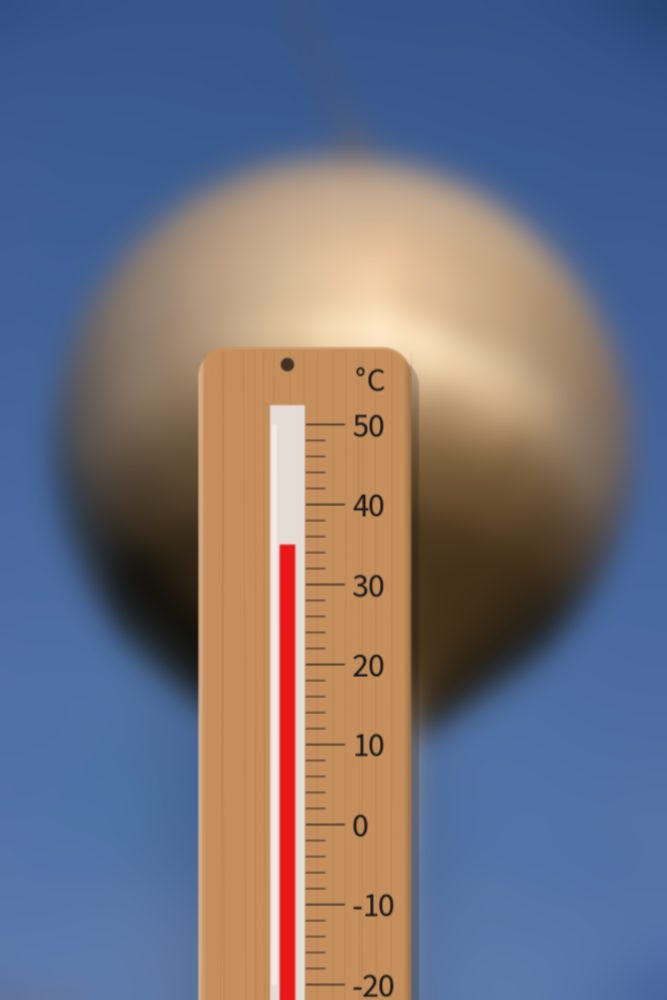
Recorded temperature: 35 °C
